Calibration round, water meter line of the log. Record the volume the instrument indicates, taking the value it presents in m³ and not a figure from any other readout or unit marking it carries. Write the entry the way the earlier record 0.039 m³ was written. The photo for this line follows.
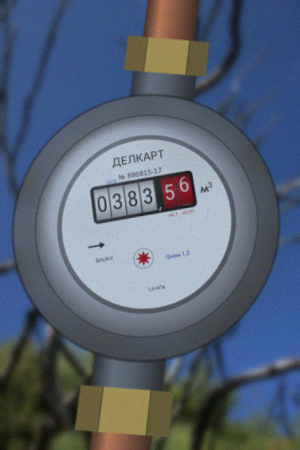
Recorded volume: 383.56 m³
